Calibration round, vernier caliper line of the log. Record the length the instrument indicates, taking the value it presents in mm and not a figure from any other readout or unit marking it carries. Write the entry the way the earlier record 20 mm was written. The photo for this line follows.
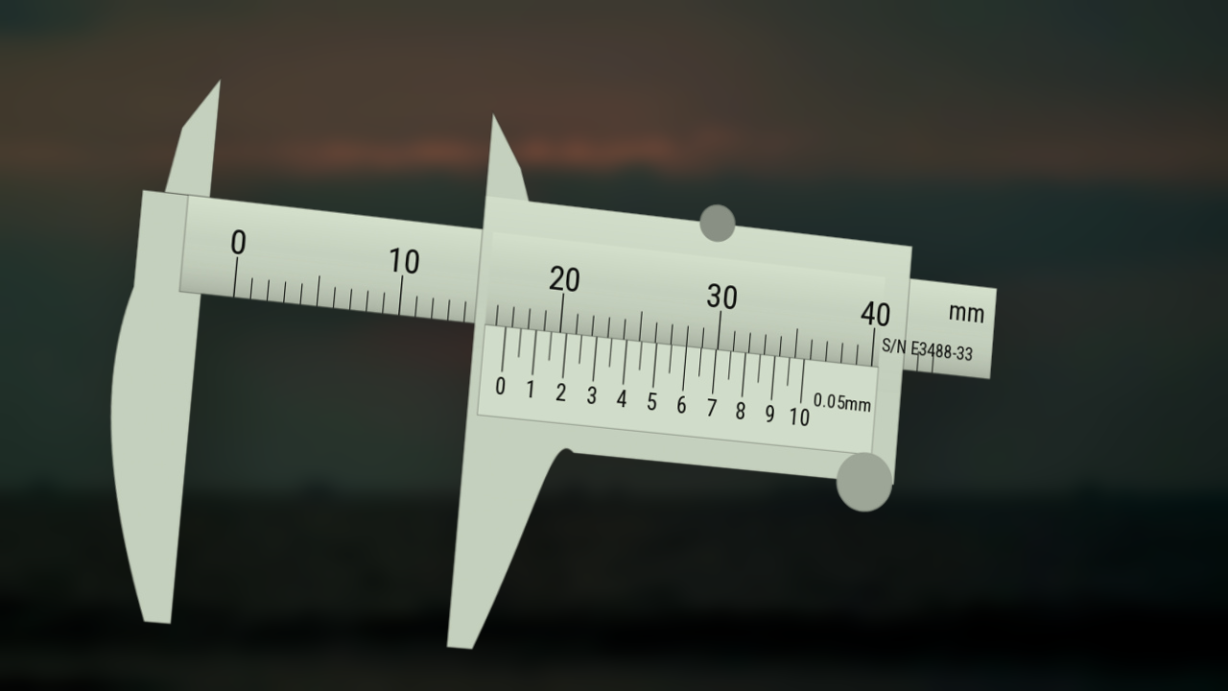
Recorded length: 16.6 mm
